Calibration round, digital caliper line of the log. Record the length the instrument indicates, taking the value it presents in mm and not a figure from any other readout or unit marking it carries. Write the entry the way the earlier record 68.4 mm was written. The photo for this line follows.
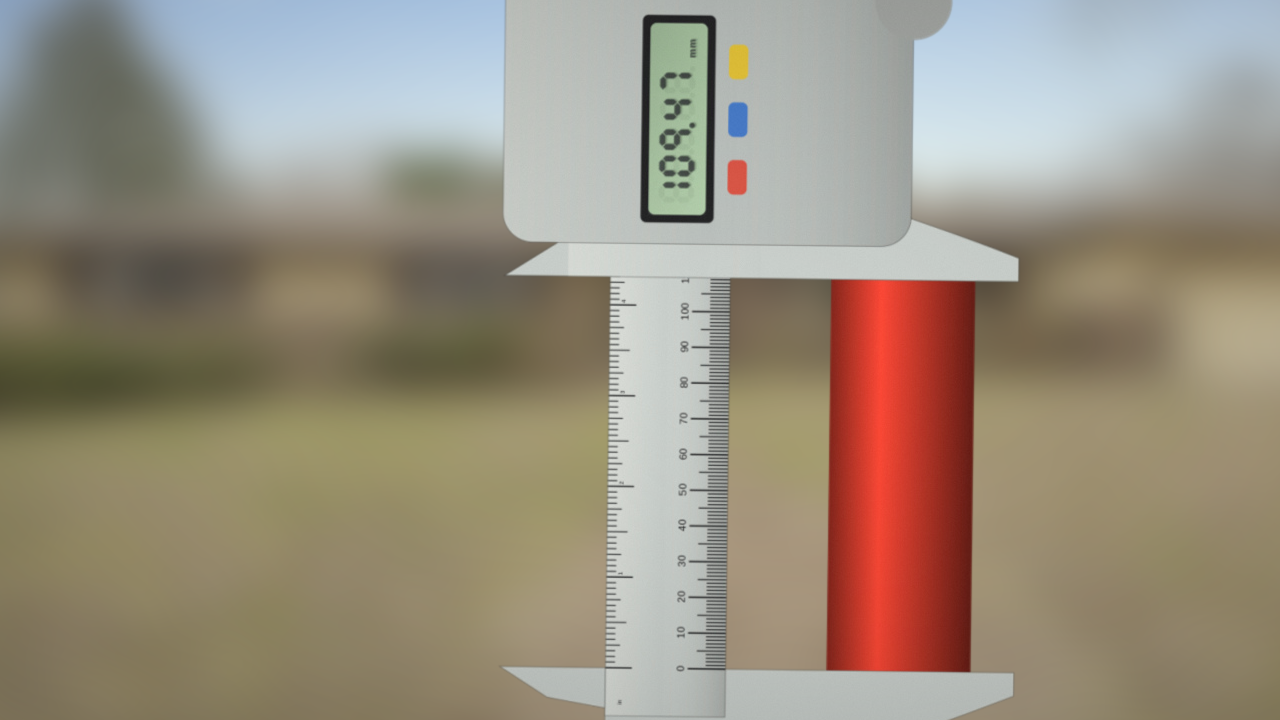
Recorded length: 109.47 mm
